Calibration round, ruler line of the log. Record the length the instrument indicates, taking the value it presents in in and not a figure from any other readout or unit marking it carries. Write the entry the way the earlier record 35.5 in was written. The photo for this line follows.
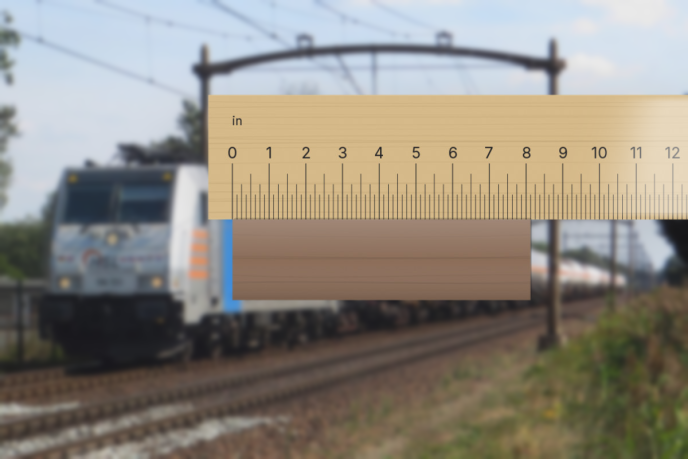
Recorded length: 8.125 in
